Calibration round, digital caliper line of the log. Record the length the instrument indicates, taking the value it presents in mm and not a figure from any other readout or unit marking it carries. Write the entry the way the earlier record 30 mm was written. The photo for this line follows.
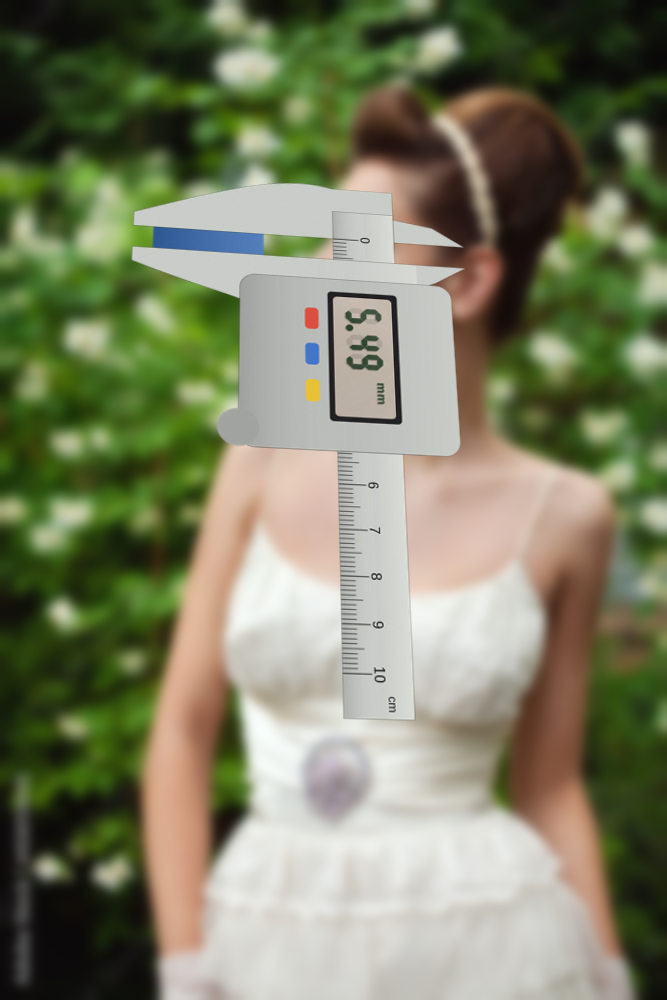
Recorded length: 5.49 mm
